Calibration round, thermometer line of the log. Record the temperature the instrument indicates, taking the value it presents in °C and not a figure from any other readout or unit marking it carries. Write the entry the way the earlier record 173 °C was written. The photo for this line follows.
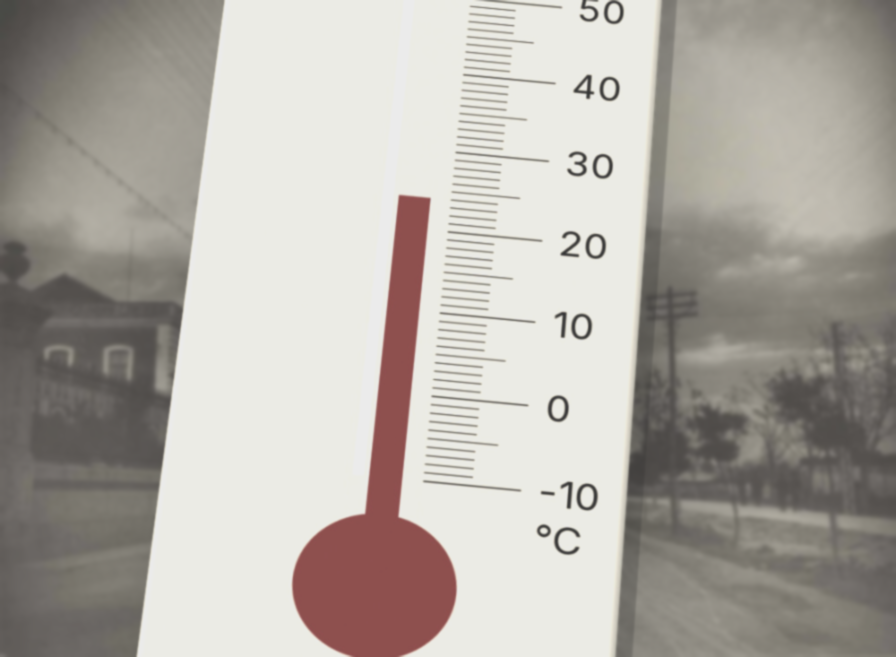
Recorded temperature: 24 °C
